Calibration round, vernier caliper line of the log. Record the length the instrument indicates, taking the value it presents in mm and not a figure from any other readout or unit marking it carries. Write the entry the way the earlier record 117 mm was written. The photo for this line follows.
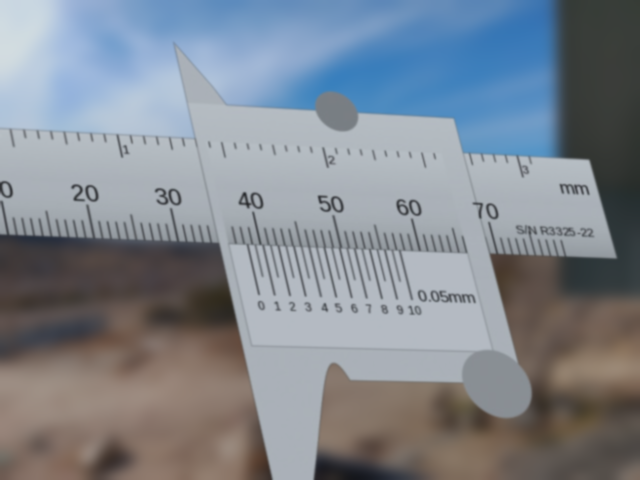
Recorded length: 38.4 mm
